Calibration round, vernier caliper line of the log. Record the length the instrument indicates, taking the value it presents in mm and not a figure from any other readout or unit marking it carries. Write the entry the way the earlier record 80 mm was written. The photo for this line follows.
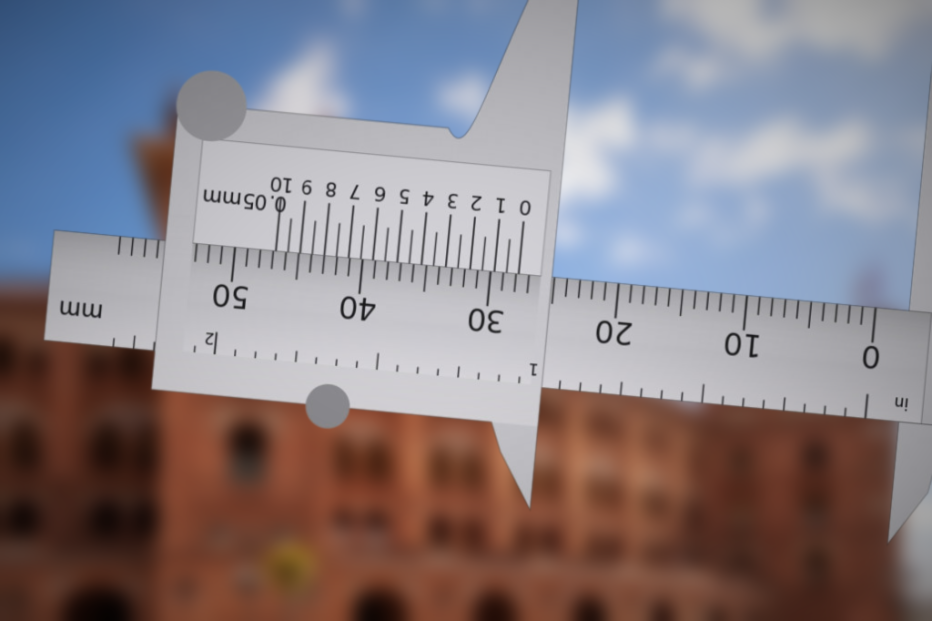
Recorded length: 27.8 mm
